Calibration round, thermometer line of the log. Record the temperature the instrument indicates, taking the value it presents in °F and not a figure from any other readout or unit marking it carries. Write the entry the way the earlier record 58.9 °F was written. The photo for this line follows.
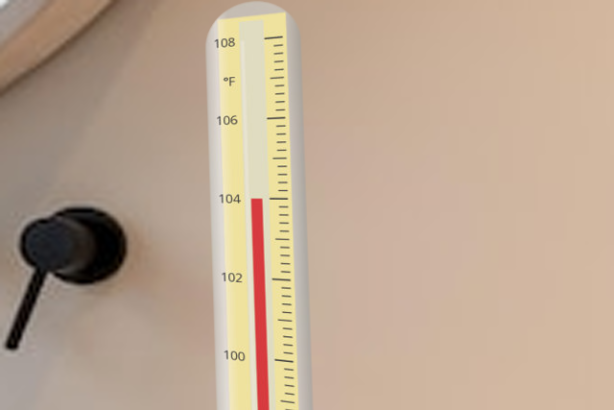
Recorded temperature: 104 °F
